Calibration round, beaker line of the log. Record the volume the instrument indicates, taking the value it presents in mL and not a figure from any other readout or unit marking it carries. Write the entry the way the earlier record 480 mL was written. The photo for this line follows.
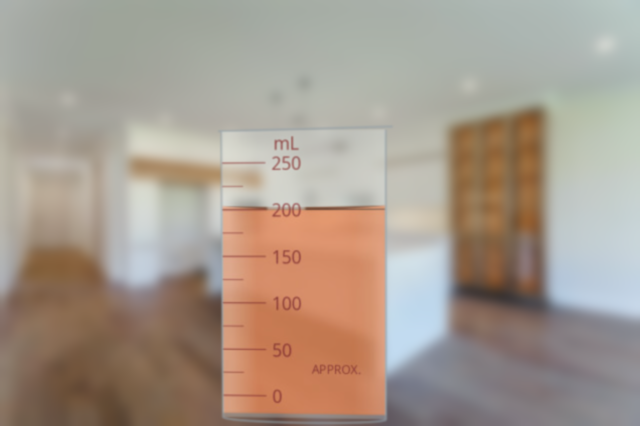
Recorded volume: 200 mL
